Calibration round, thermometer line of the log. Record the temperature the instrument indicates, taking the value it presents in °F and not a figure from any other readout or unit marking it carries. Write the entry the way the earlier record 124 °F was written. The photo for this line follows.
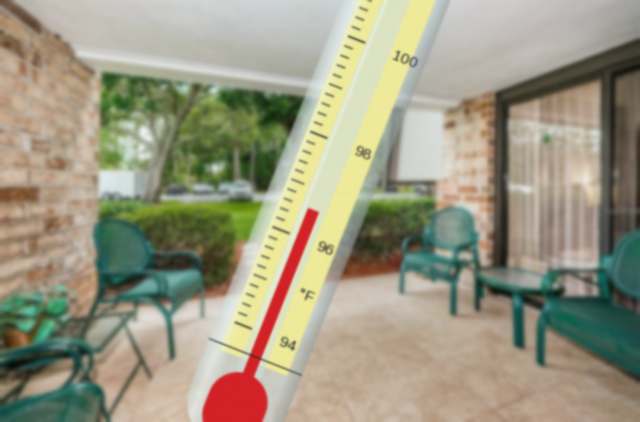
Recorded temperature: 96.6 °F
